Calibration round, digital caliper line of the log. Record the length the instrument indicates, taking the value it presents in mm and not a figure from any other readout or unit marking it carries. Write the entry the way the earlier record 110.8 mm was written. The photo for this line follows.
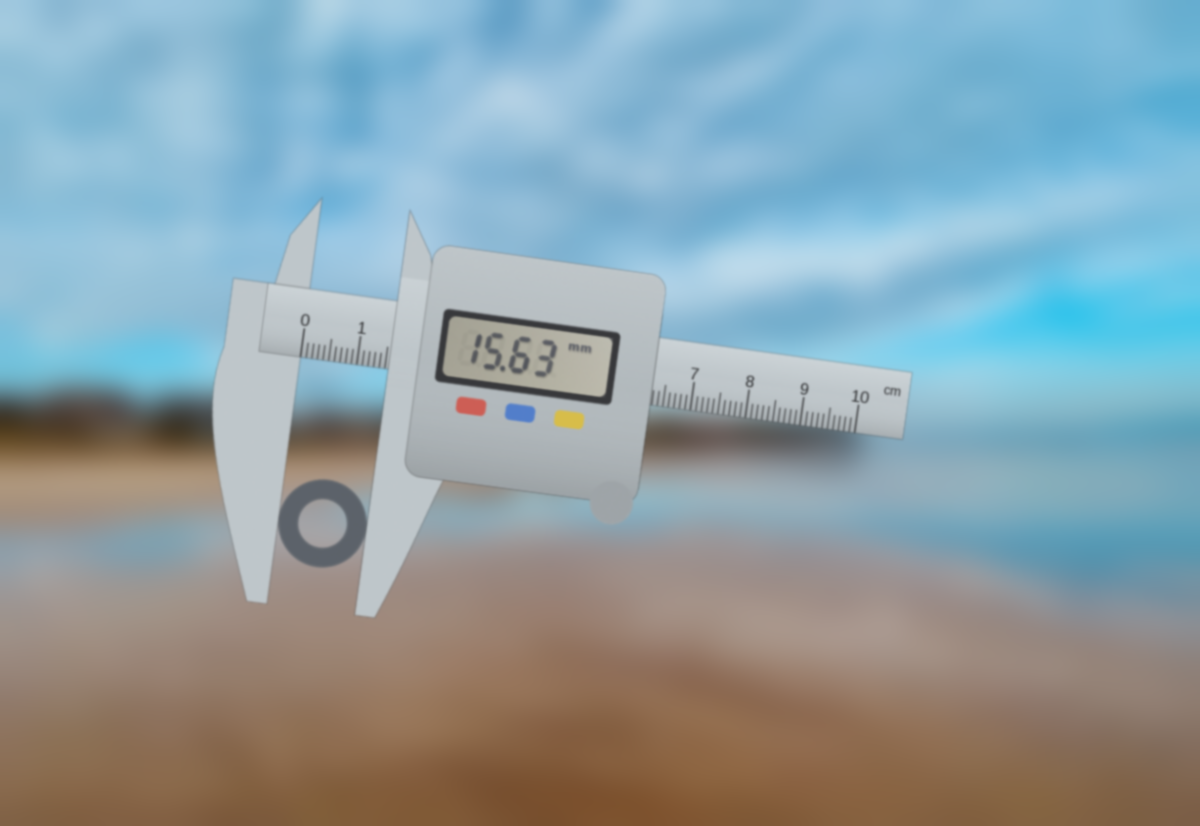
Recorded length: 15.63 mm
